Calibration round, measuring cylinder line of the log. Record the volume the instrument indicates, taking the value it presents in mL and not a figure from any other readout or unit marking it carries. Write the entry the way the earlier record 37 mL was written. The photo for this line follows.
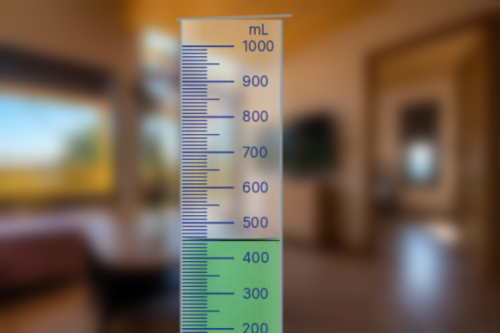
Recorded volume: 450 mL
